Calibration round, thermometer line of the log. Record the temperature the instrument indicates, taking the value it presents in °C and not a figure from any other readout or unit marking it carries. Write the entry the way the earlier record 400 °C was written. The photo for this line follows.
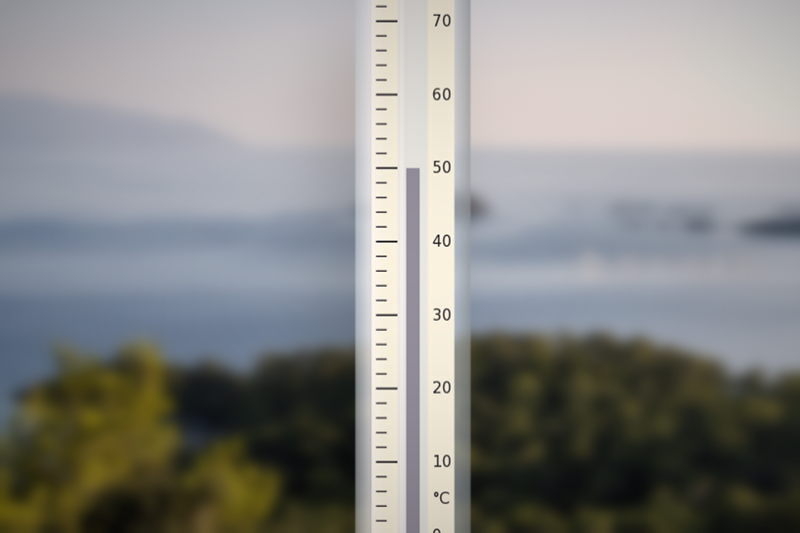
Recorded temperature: 50 °C
